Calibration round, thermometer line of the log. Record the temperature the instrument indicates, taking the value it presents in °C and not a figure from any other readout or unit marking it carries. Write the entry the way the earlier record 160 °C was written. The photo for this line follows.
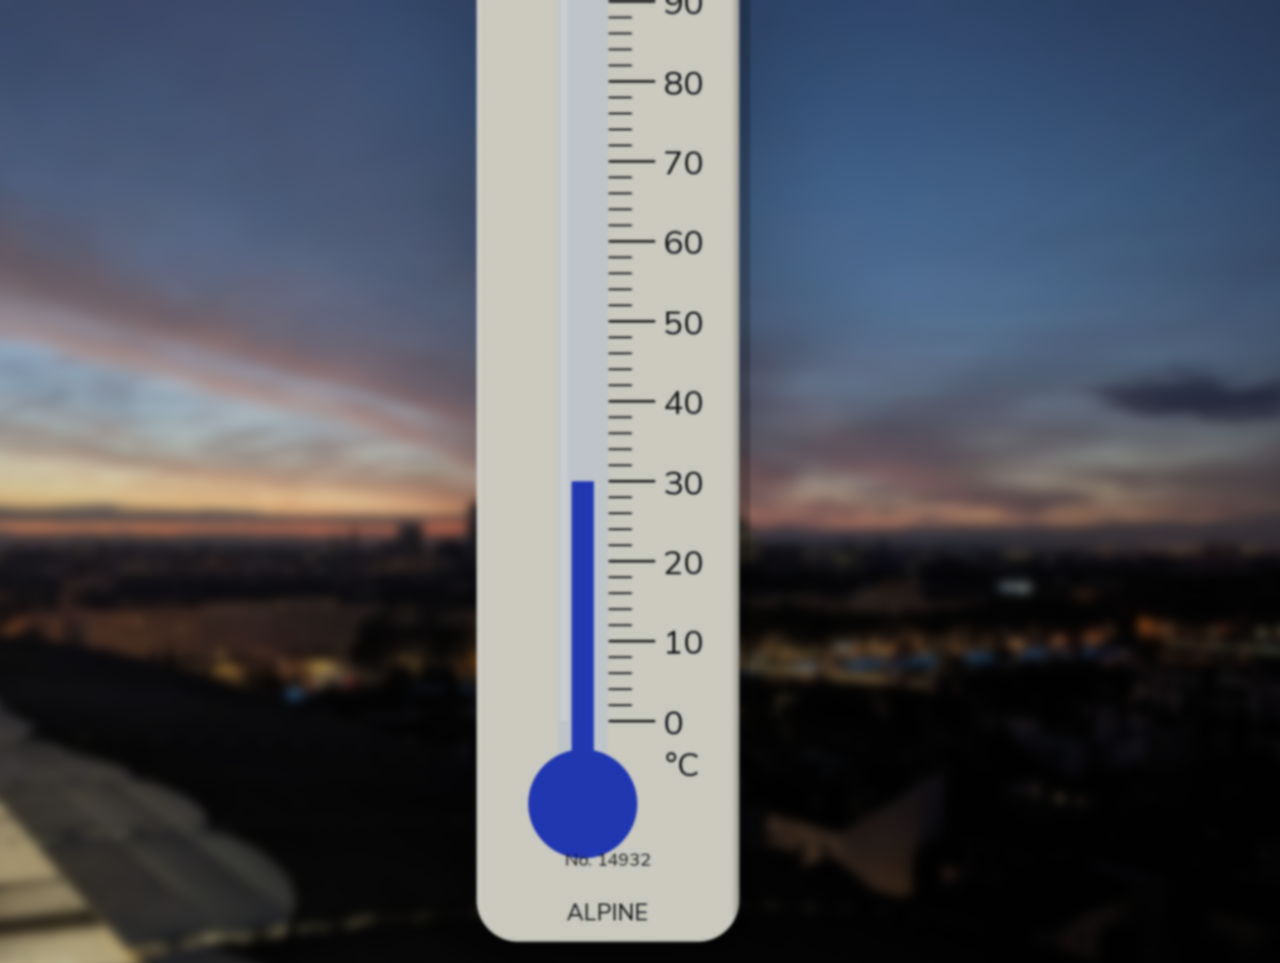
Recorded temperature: 30 °C
